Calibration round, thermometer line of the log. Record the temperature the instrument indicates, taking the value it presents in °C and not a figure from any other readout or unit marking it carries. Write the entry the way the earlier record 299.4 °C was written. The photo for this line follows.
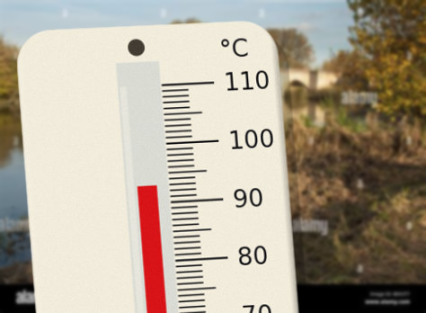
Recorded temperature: 93 °C
